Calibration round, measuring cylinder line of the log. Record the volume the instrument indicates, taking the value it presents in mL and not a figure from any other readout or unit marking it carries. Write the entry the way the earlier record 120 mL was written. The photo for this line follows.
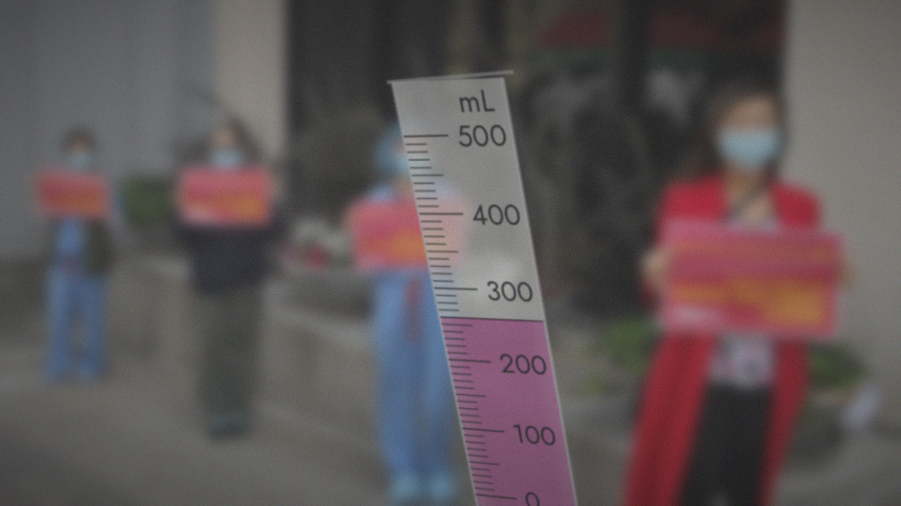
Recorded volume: 260 mL
